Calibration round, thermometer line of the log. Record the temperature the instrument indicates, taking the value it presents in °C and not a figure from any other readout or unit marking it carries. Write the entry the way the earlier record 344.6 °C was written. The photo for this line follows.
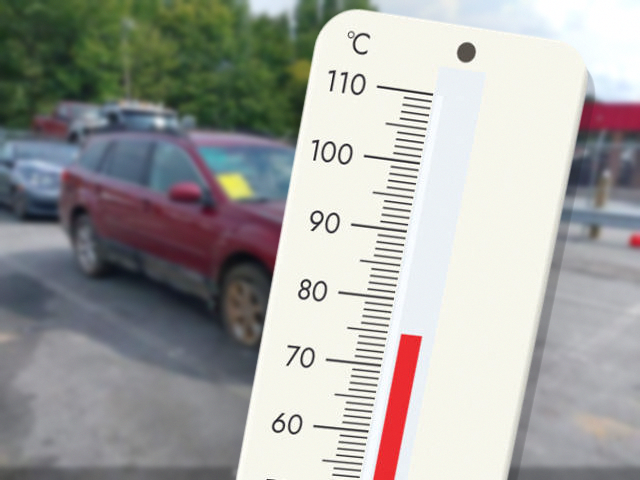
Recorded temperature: 75 °C
